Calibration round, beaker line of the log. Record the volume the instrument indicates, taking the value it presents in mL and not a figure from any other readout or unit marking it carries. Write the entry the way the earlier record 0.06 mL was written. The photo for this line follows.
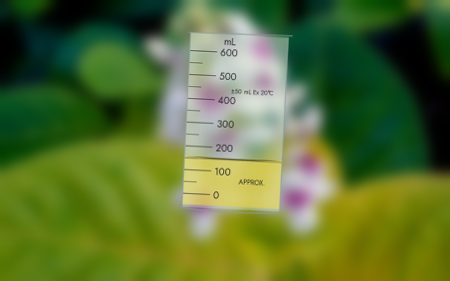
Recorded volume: 150 mL
